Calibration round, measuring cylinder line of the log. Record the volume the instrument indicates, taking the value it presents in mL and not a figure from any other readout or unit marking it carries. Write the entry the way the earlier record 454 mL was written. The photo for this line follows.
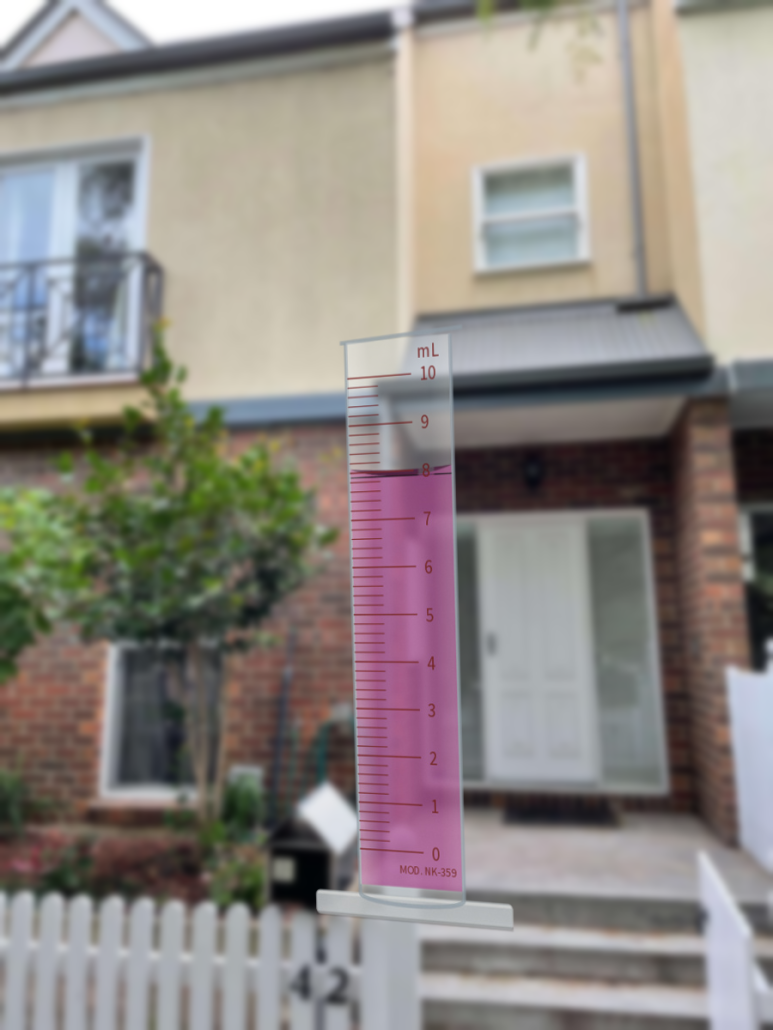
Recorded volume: 7.9 mL
